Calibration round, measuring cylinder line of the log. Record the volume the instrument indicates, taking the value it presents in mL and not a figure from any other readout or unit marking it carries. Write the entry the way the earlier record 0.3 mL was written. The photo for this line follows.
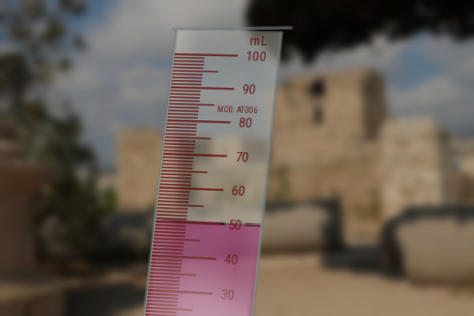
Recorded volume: 50 mL
